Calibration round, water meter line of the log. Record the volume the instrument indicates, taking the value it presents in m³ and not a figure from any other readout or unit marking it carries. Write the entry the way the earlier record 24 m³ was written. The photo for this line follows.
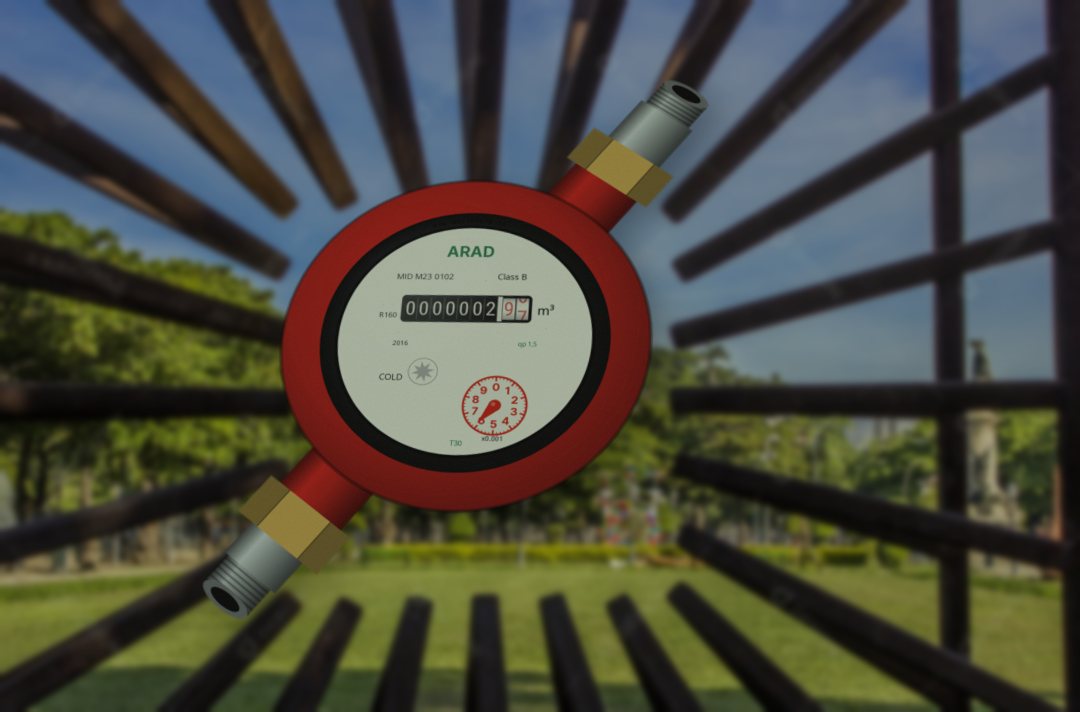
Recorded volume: 2.966 m³
